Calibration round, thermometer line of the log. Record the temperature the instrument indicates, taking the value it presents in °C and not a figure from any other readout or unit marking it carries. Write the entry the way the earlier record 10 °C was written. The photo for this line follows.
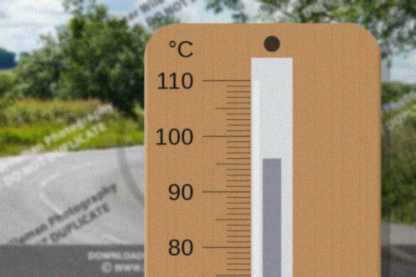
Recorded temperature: 96 °C
